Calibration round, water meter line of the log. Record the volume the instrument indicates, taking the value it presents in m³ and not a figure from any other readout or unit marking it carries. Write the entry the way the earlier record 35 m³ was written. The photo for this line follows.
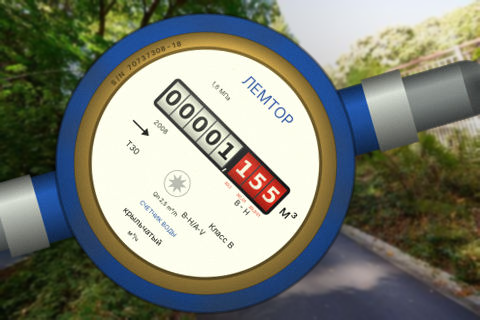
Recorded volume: 1.155 m³
